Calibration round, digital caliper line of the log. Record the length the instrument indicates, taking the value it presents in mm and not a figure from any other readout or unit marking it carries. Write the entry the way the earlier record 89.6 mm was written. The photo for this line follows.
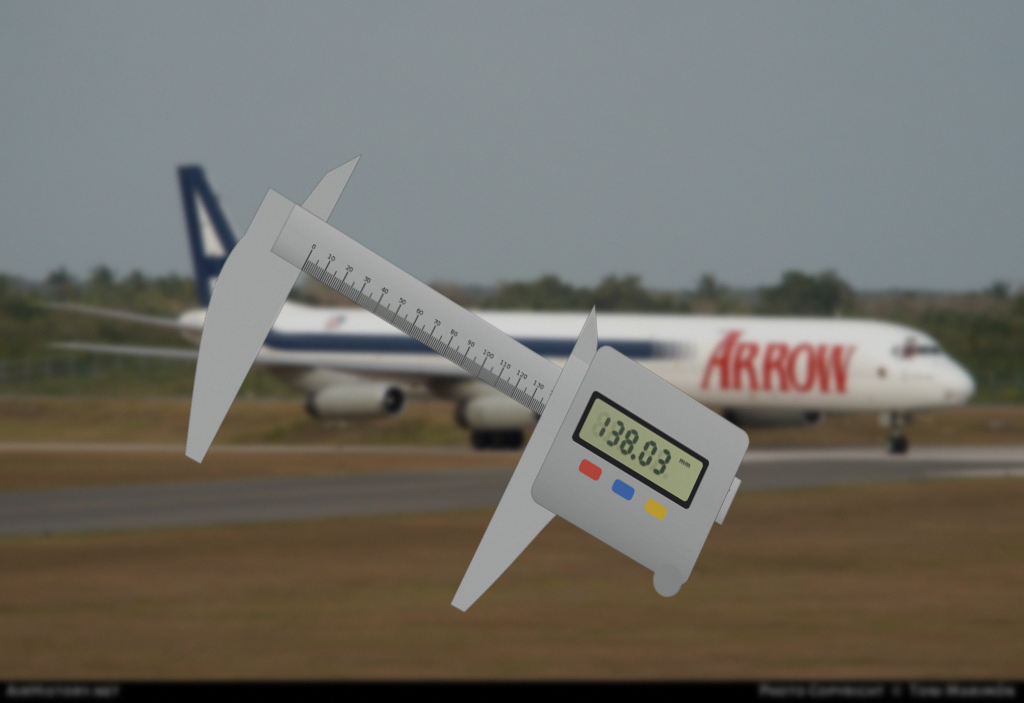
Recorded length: 138.03 mm
